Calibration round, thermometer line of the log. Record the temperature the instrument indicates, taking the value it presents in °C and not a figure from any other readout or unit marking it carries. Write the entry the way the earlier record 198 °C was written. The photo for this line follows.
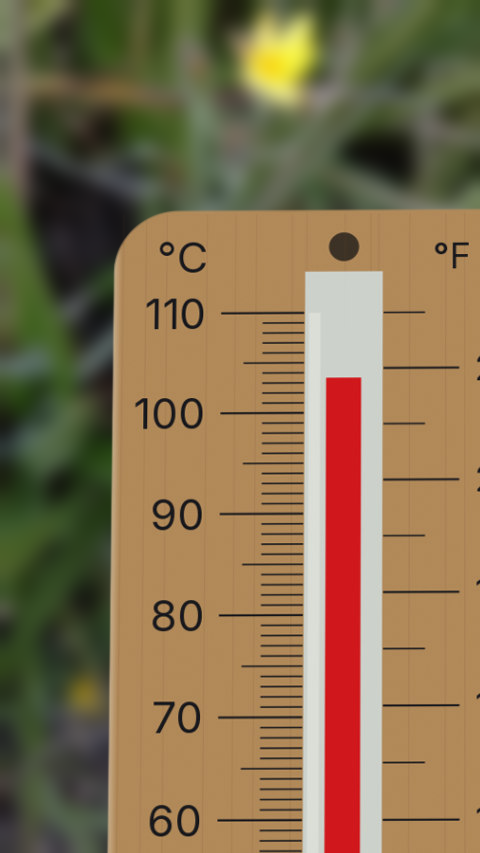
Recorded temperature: 103.5 °C
